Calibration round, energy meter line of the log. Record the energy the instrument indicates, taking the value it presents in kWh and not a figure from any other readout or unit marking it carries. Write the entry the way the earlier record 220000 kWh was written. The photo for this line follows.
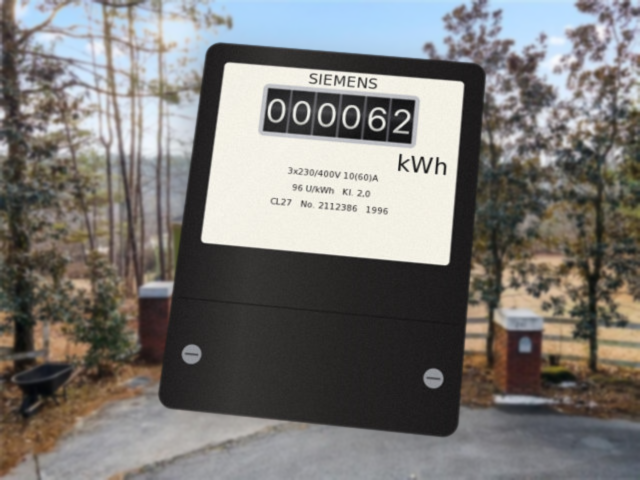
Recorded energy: 62 kWh
